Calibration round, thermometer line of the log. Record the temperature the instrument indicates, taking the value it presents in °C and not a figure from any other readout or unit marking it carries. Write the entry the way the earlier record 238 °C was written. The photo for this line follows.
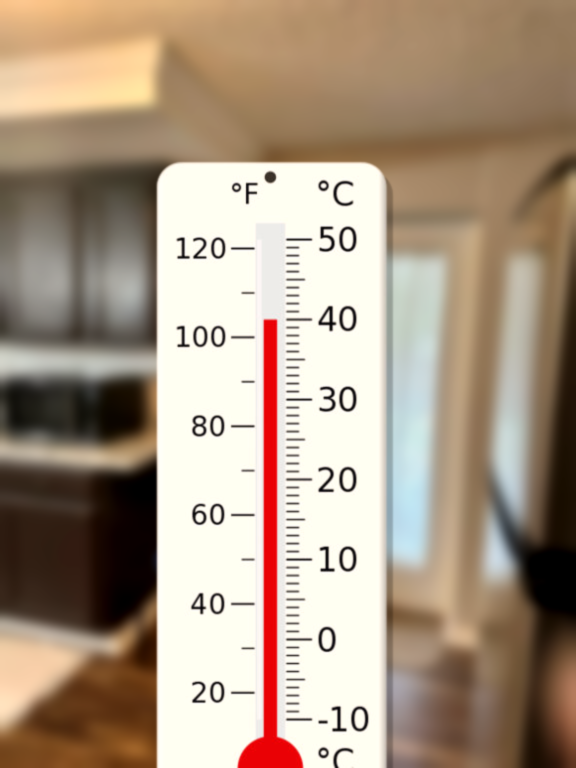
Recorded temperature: 40 °C
